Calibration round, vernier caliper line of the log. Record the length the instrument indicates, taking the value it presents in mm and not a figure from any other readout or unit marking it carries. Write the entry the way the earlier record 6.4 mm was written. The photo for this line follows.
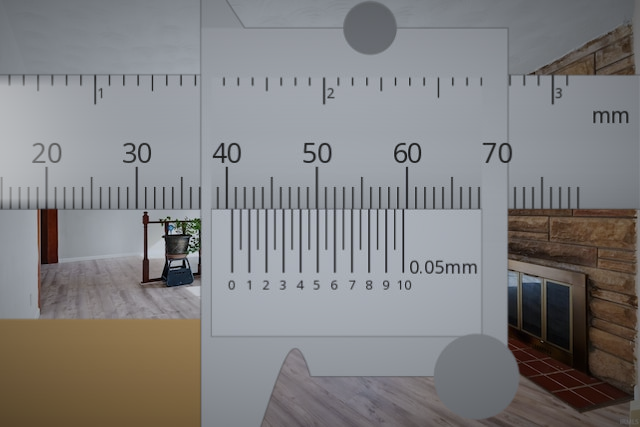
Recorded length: 40.6 mm
